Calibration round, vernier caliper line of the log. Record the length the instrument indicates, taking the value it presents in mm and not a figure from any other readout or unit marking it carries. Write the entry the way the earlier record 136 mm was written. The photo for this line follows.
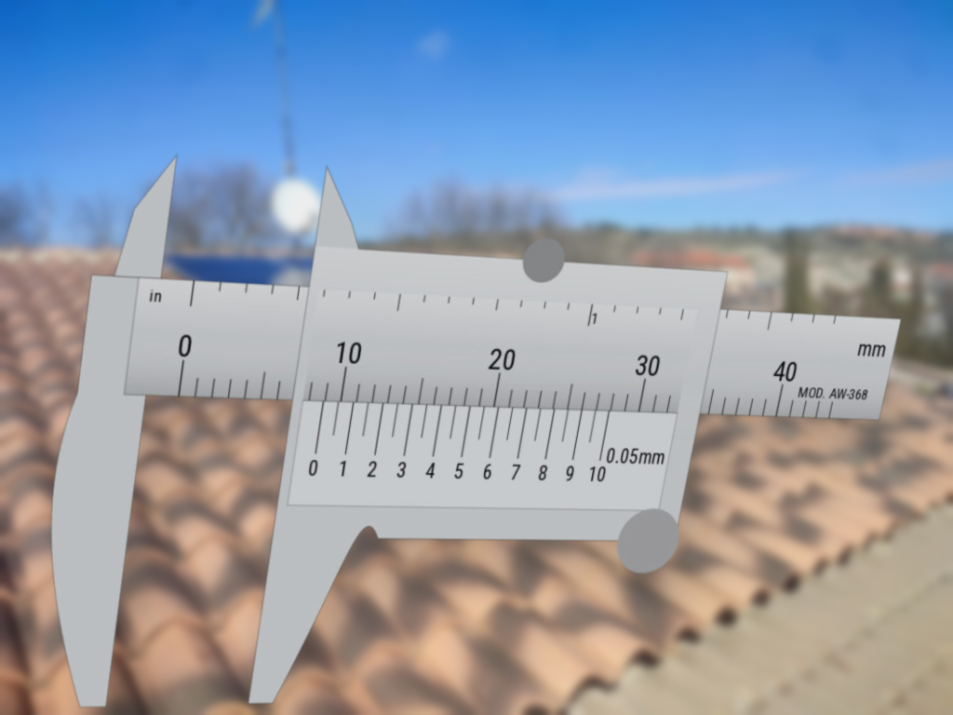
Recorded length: 8.9 mm
